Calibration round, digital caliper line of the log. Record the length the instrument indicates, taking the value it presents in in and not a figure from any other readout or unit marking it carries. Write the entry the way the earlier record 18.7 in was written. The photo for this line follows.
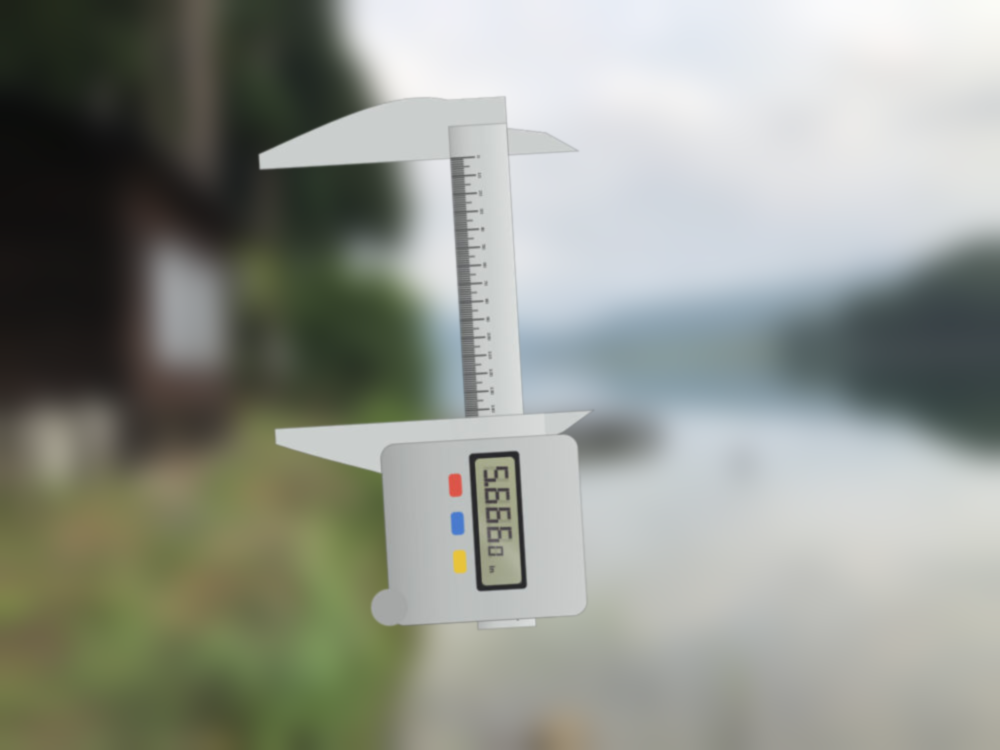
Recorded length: 5.6660 in
